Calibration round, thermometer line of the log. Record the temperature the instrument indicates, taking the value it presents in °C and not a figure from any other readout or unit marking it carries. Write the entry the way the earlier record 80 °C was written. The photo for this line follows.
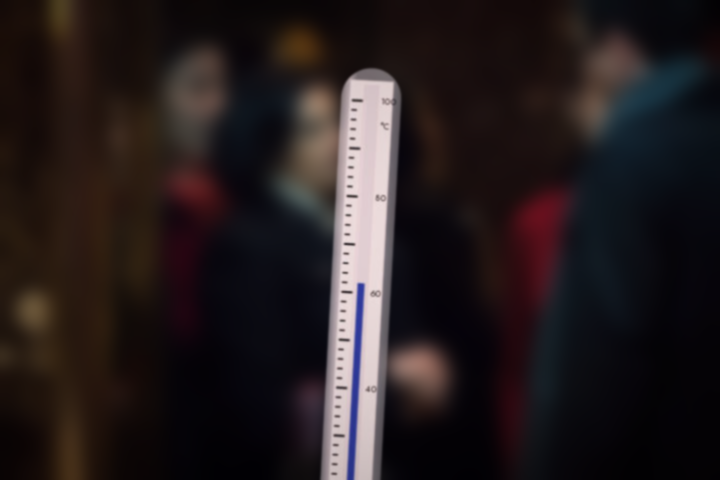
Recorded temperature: 62 °C
